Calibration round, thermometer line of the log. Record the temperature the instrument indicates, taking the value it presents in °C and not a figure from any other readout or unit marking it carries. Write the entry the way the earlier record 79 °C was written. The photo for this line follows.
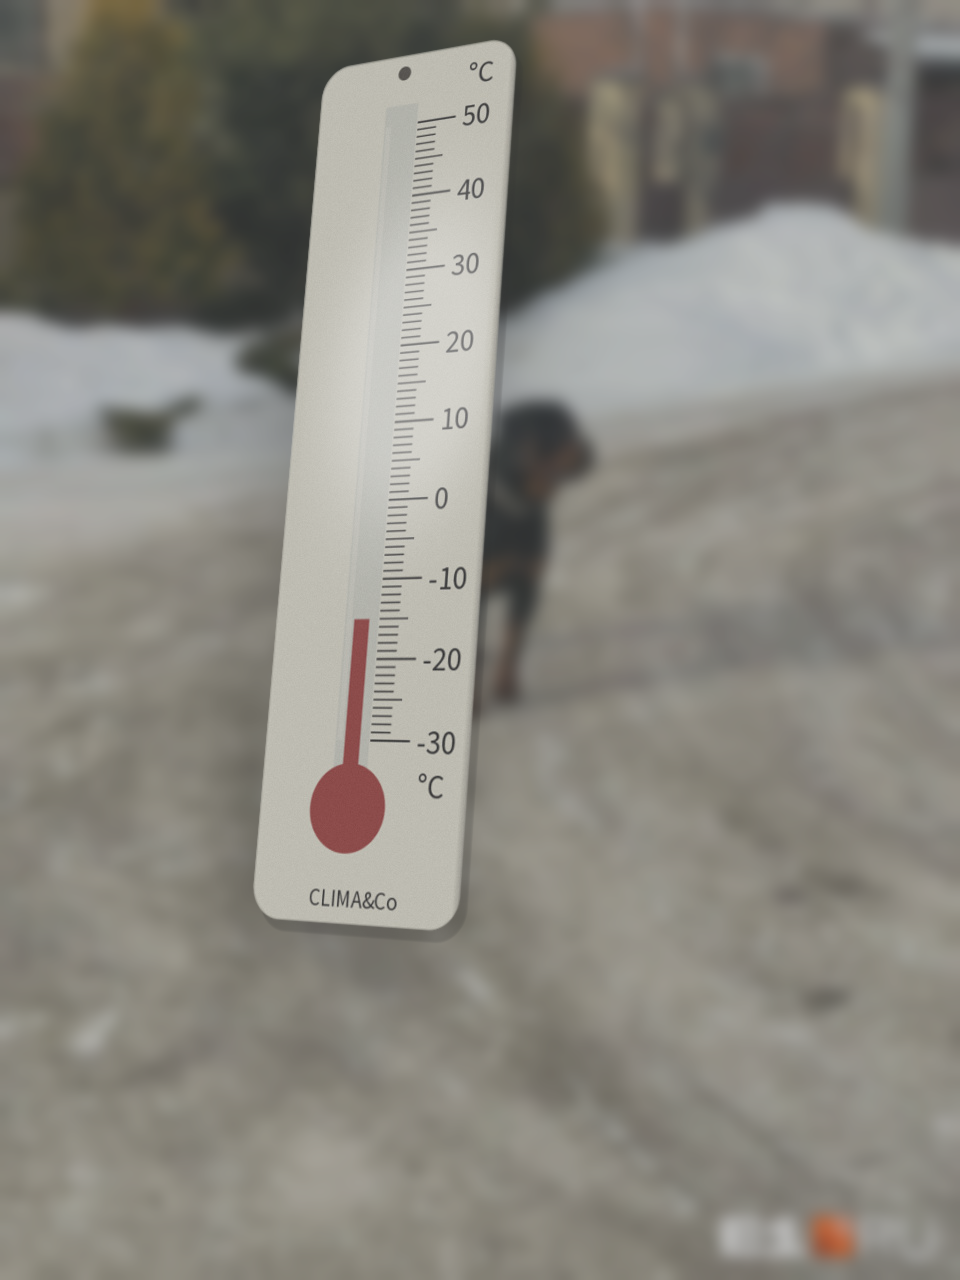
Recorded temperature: -15 °C
